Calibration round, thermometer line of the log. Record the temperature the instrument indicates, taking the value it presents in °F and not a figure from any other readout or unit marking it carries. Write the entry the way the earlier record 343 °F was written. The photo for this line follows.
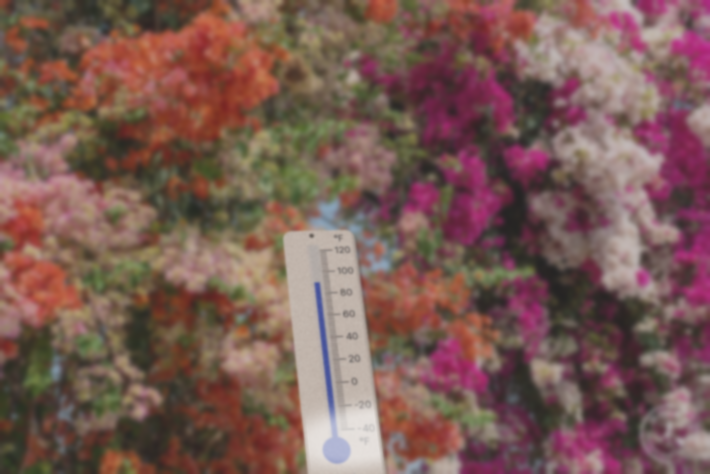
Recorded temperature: 90 °F
